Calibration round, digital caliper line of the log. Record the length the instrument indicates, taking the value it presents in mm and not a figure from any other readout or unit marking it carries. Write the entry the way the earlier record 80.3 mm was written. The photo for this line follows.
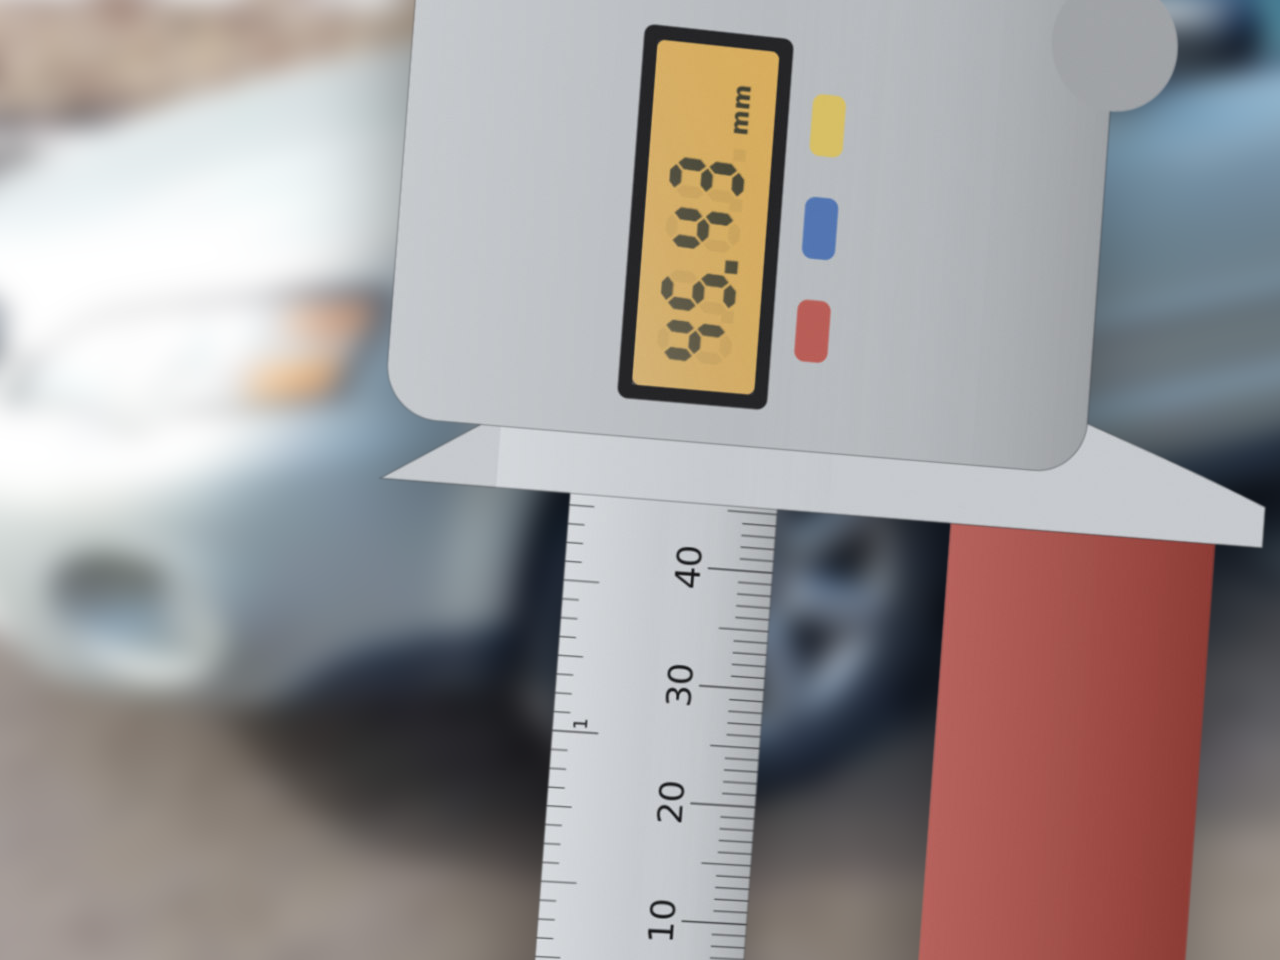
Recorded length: 45.43 mm
